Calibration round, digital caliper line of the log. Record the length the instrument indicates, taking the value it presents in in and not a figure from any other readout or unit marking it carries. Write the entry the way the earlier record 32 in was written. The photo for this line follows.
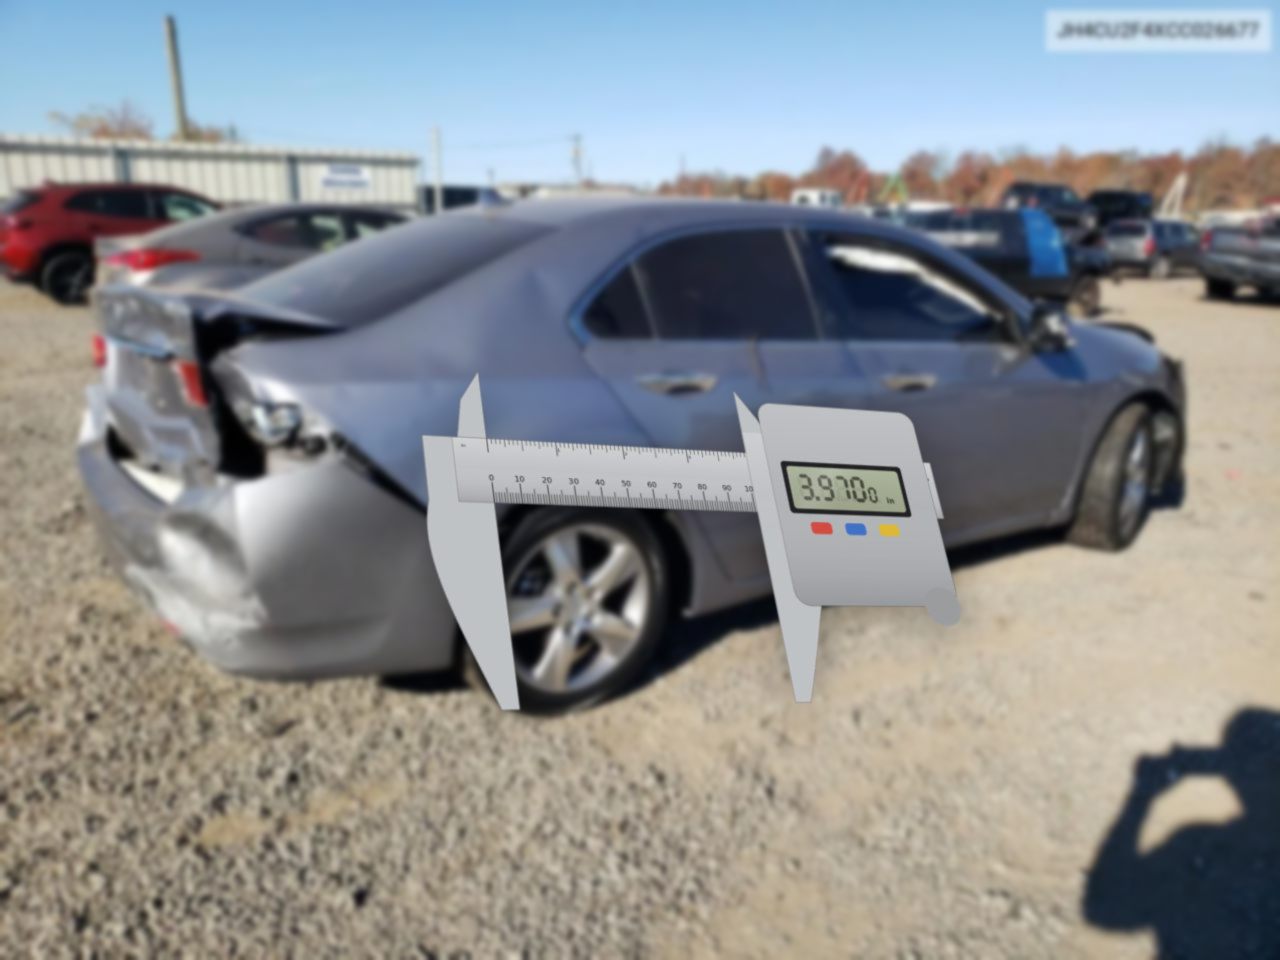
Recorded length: 3.9700 in
